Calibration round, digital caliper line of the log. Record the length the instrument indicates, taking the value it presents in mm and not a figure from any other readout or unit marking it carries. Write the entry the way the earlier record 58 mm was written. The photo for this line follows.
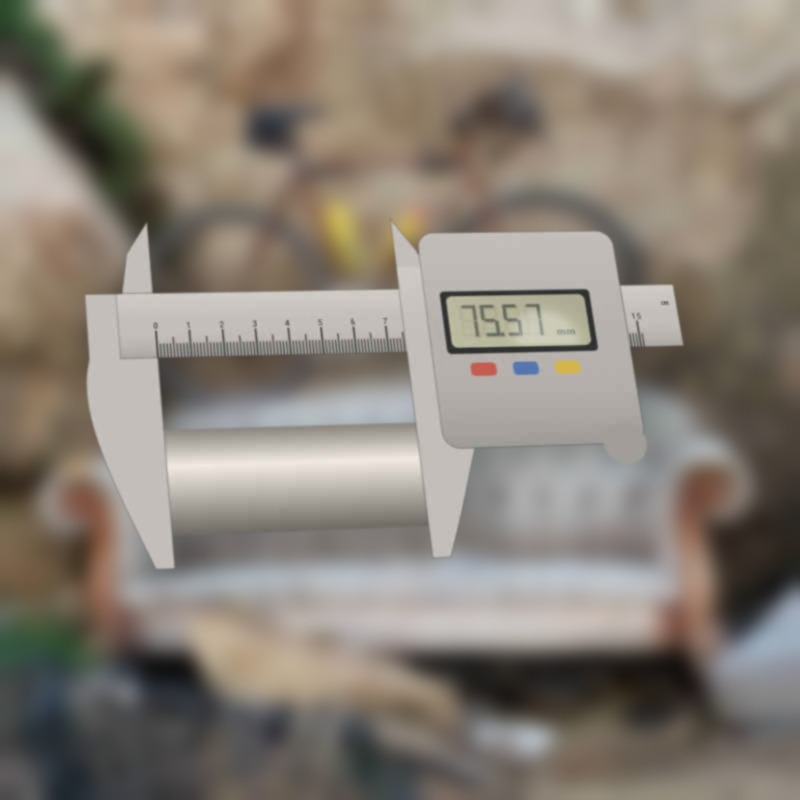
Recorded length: 75.57 mm
